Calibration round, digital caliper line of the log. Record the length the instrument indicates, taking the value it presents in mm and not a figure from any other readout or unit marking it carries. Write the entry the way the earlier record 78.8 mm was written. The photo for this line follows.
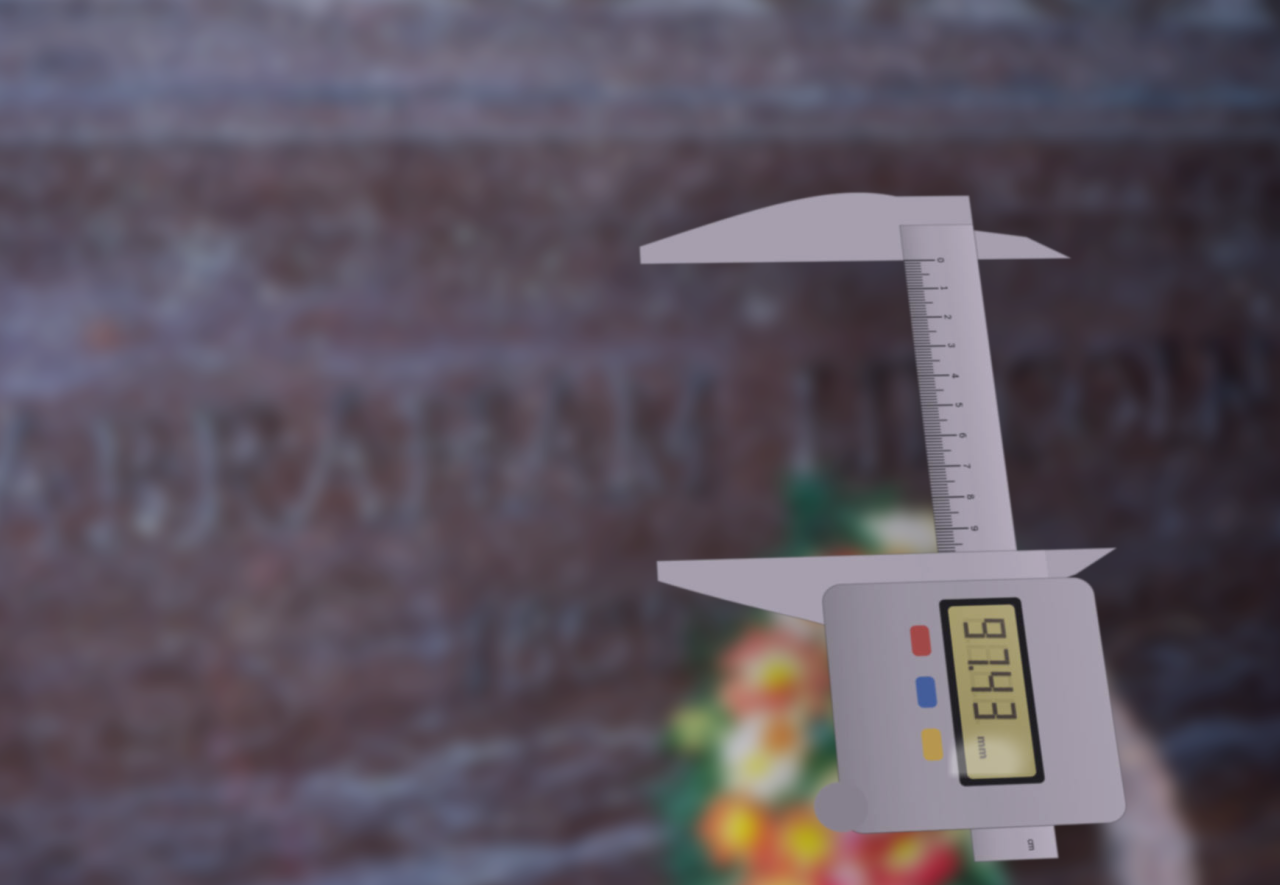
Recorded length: 97.43 mm
